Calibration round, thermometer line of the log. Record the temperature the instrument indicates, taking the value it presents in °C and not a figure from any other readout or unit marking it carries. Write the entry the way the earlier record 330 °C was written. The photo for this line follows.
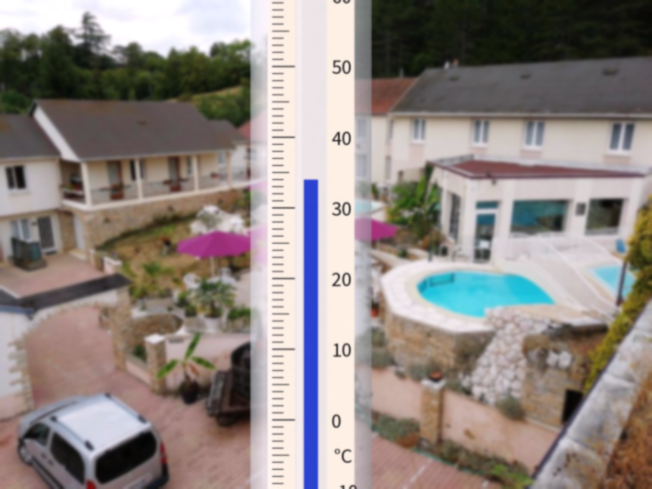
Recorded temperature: 34 °C
